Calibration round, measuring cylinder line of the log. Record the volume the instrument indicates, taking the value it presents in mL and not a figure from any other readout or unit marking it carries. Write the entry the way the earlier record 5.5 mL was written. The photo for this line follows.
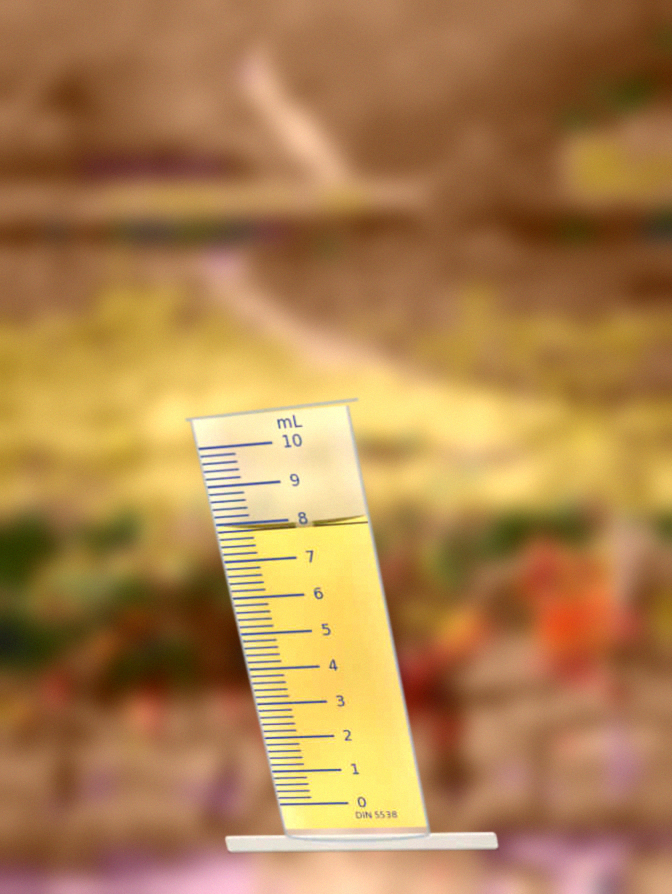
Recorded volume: 7.8 mL
